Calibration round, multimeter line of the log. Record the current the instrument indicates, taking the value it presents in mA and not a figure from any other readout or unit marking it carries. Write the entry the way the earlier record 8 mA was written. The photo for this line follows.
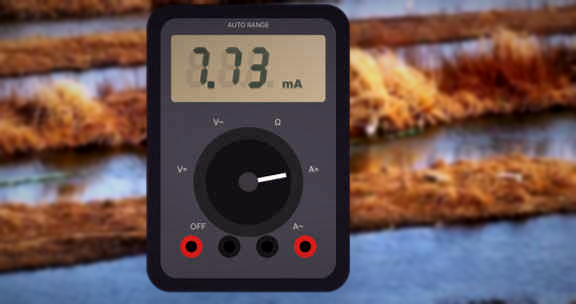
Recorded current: 7.73 mA
